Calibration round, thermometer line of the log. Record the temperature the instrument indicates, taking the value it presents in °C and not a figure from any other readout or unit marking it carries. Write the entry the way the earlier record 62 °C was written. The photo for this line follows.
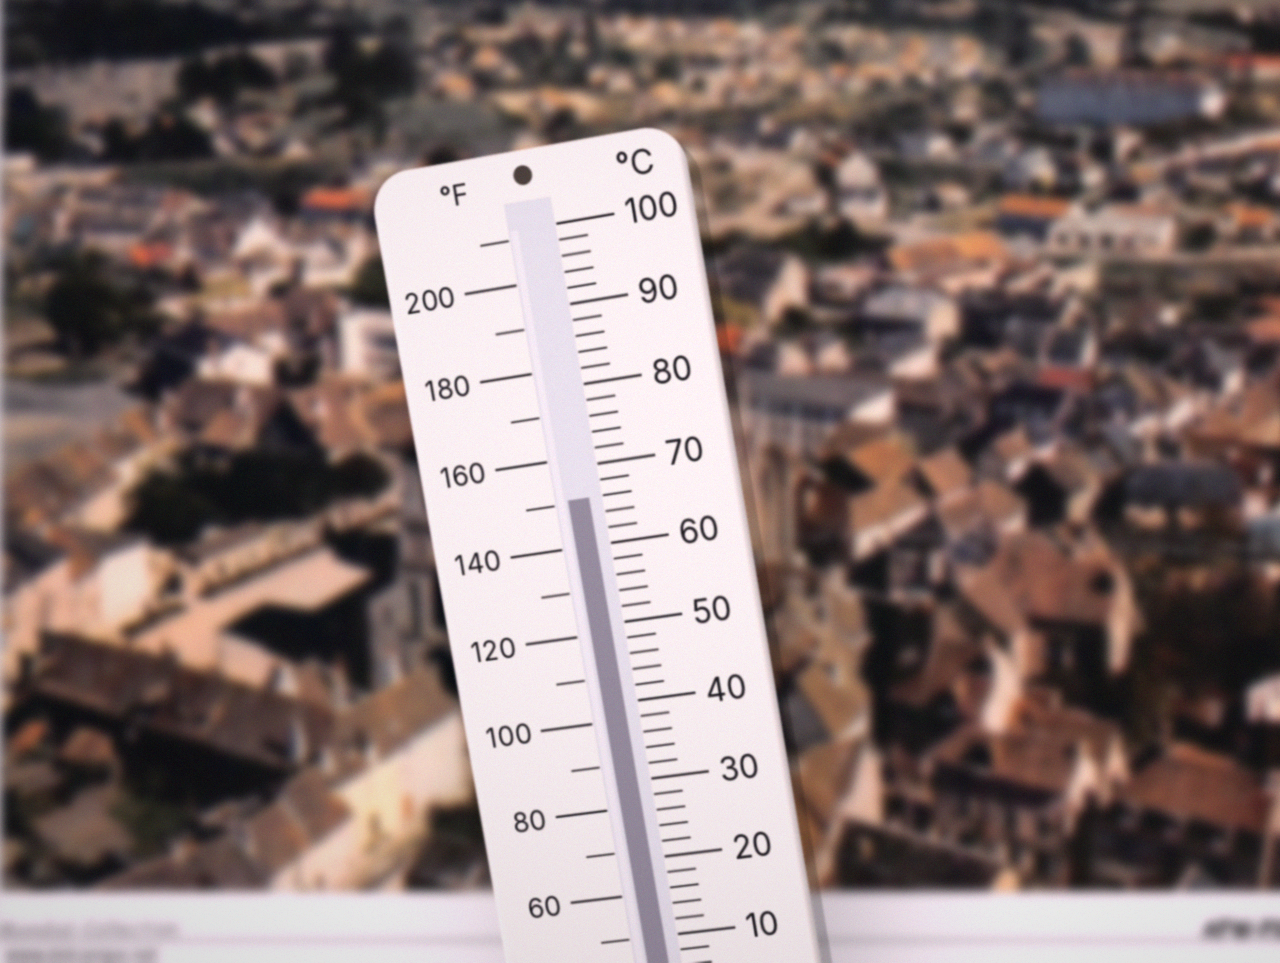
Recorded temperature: 66 °C
